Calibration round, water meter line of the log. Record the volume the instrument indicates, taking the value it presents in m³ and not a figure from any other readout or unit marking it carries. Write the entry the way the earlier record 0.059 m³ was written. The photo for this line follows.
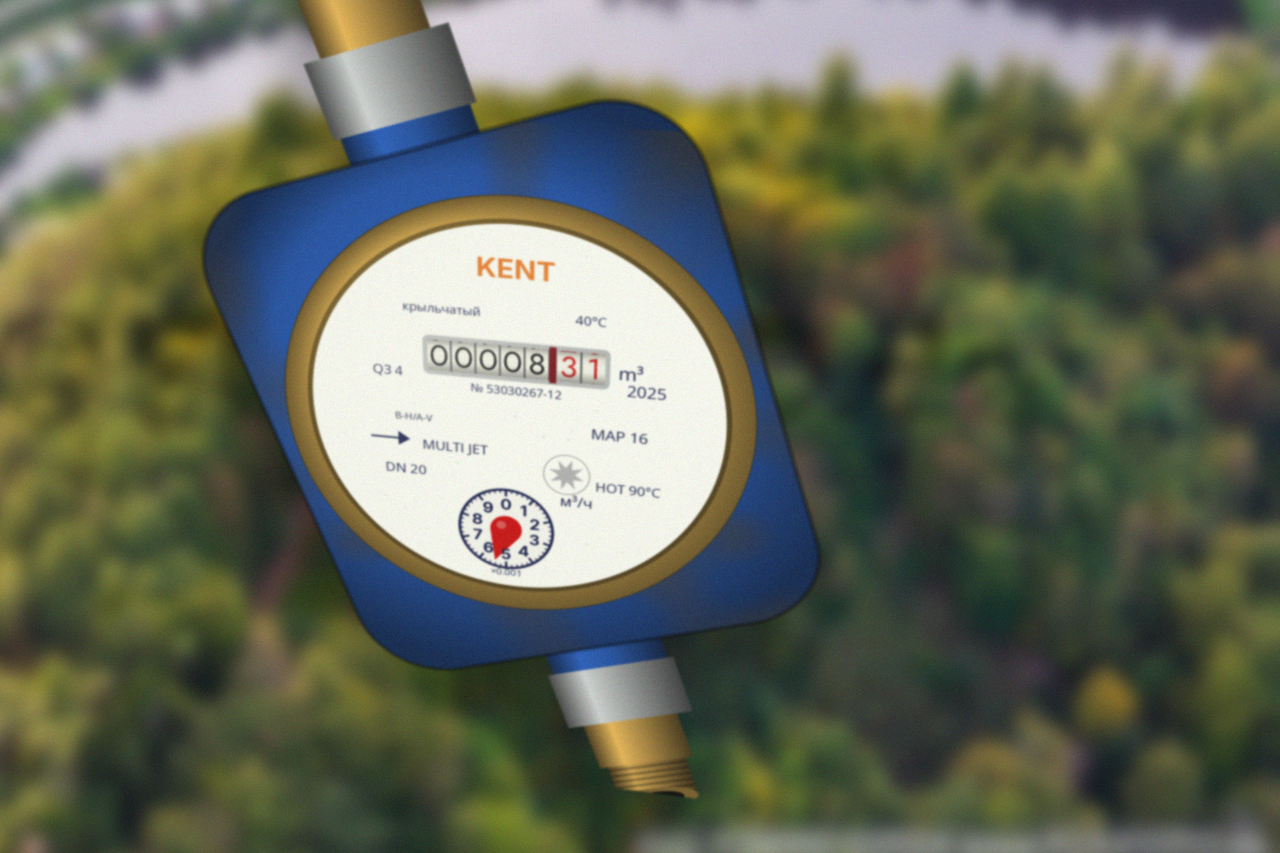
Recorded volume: 8.315 m³
